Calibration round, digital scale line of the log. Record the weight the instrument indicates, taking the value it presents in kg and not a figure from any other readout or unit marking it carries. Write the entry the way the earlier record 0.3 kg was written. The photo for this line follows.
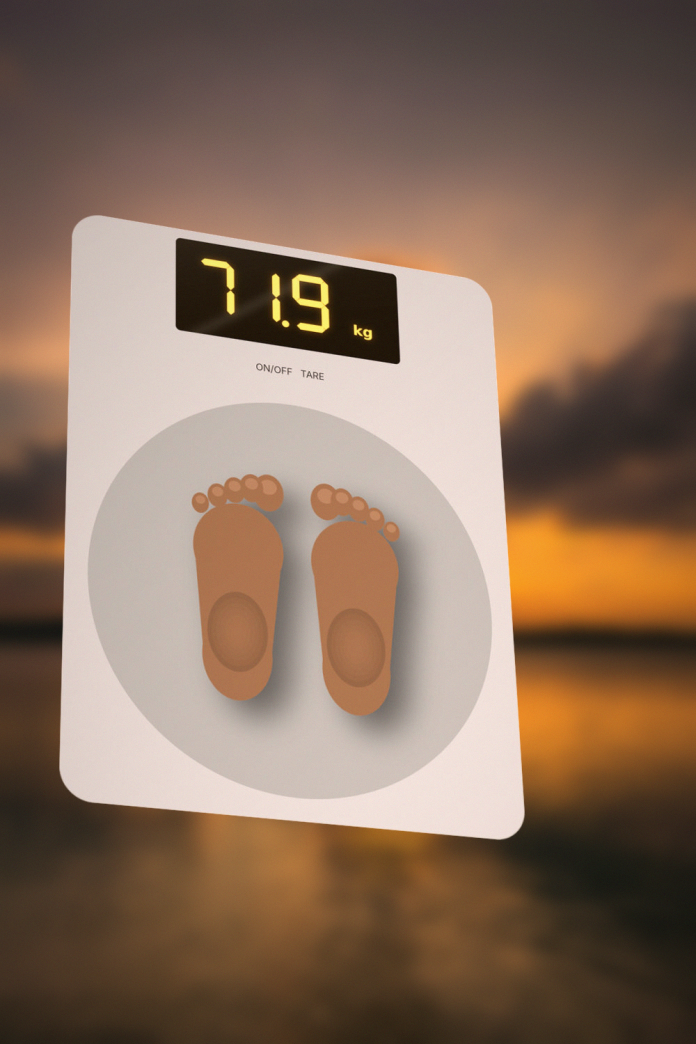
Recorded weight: 71.9 kg
